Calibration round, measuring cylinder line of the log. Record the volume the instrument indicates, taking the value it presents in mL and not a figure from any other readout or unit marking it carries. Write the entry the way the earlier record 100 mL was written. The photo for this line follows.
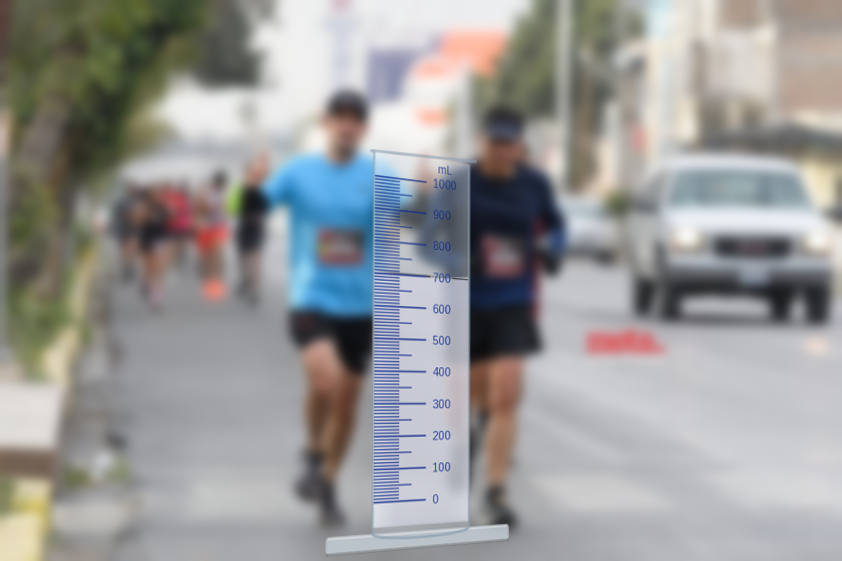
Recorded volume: 700 mL
